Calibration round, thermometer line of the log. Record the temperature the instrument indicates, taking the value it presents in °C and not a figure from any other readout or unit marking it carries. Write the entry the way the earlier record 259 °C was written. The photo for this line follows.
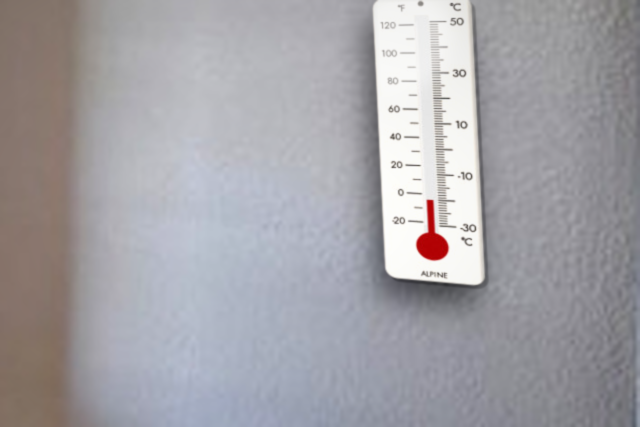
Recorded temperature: -20 °C
